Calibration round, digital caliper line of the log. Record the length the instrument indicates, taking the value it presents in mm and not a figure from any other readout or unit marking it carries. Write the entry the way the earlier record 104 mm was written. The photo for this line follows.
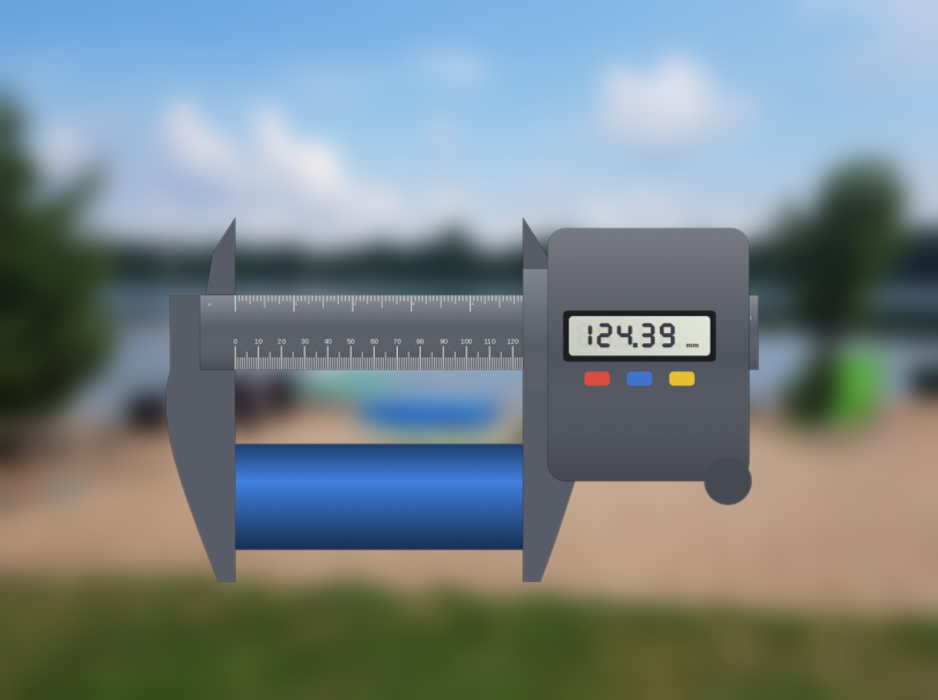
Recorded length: 124.39 mm
